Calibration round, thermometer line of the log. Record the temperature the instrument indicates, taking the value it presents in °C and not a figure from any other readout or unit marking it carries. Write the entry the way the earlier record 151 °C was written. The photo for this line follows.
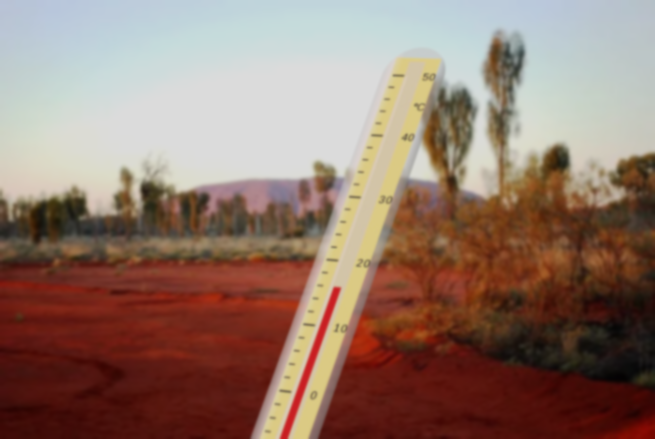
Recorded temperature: 16 °C
